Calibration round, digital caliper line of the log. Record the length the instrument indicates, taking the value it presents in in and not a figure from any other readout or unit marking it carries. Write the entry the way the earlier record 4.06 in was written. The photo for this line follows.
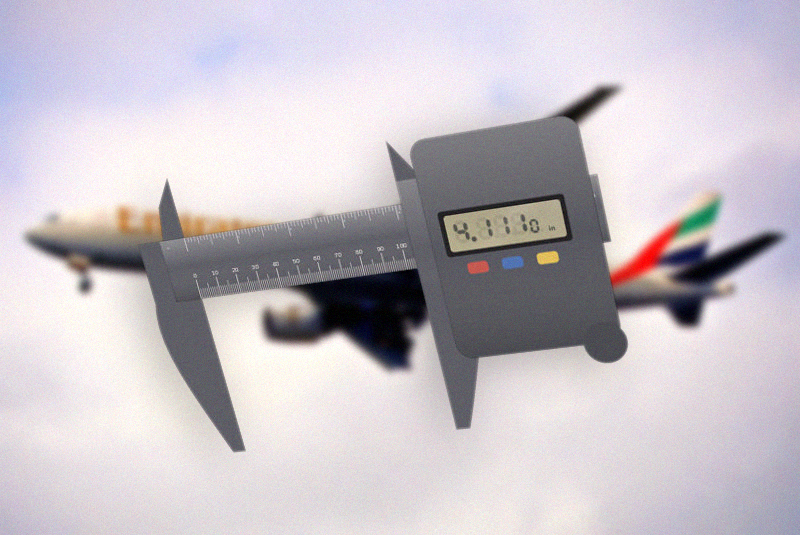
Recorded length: 4.1110 in
